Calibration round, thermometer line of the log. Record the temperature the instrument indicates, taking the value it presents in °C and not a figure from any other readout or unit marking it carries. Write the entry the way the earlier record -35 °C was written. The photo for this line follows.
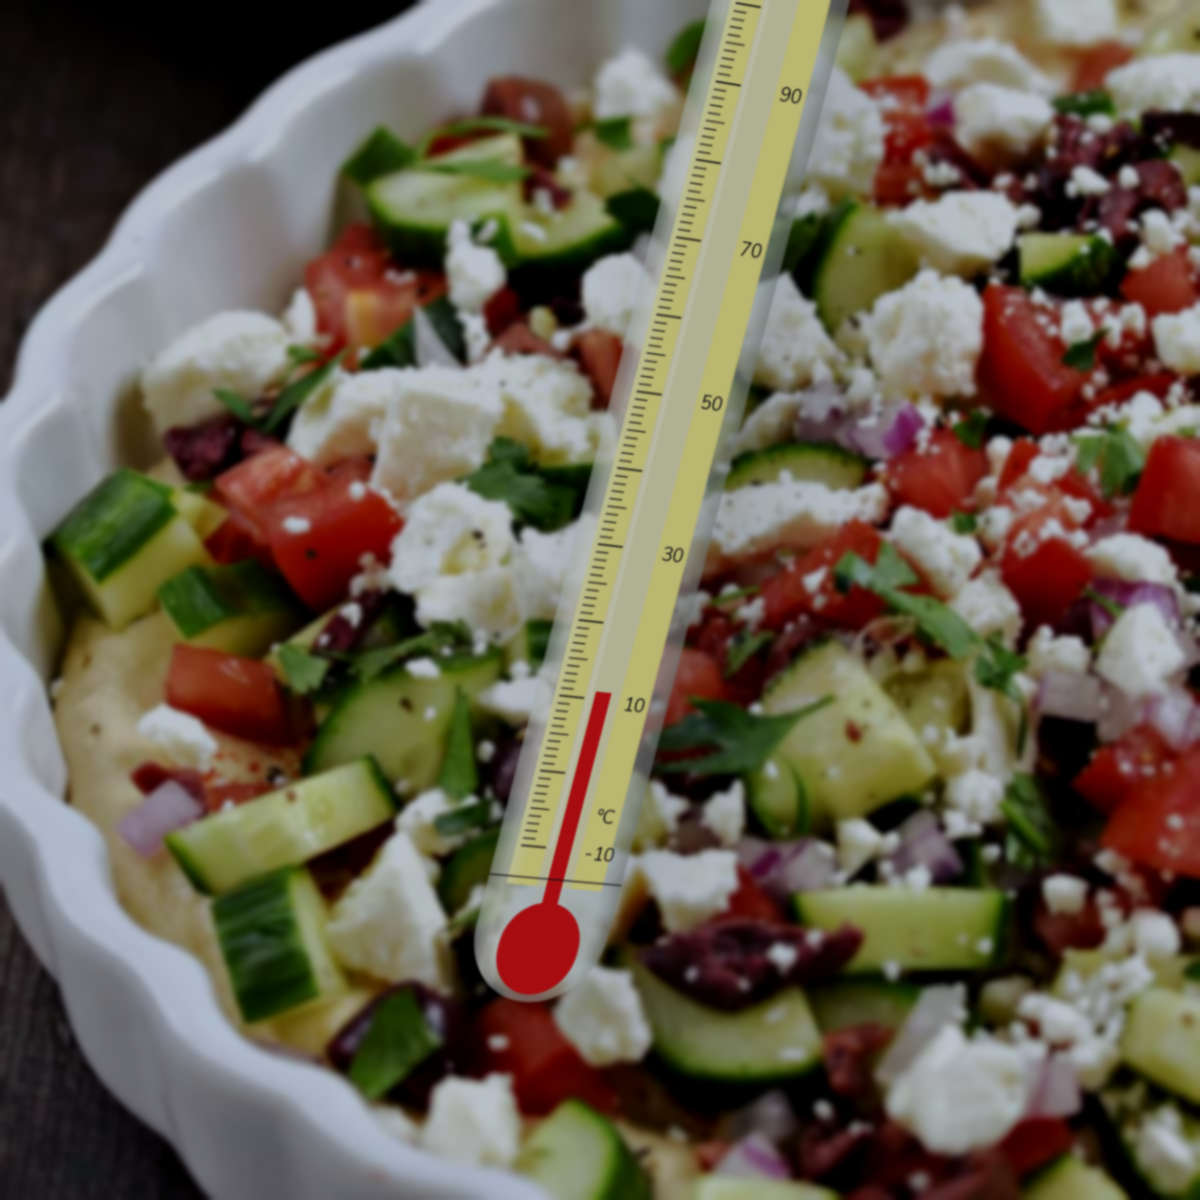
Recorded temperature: 11 °C
